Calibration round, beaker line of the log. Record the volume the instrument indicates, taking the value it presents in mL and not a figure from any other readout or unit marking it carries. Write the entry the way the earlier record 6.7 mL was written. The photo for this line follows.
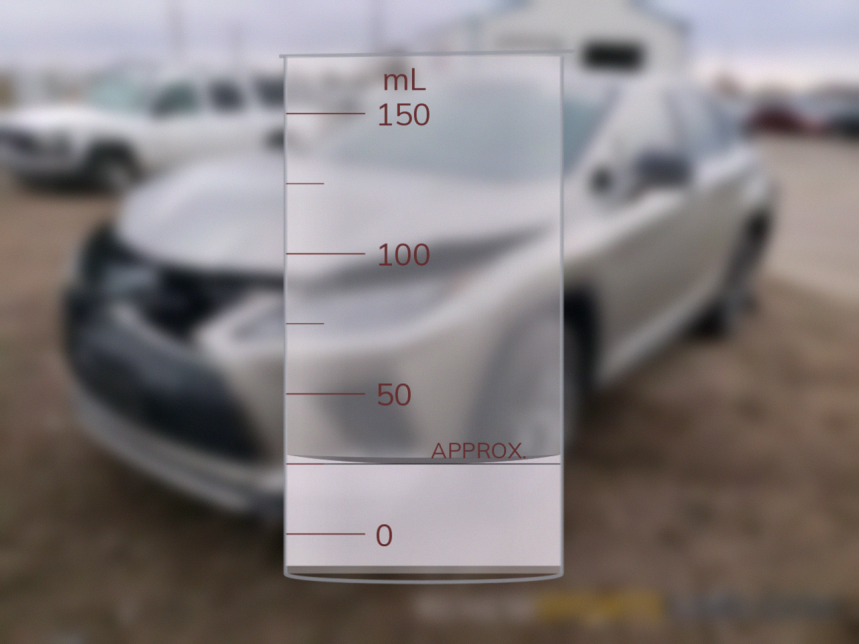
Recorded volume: 25 mL
